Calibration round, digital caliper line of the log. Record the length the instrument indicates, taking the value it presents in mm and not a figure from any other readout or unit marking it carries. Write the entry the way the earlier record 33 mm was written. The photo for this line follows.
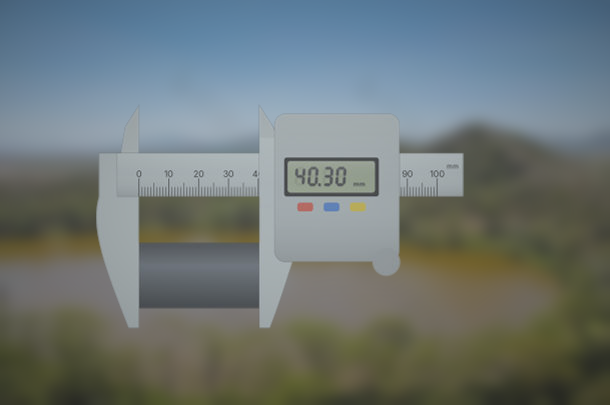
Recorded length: 40.30 mm
